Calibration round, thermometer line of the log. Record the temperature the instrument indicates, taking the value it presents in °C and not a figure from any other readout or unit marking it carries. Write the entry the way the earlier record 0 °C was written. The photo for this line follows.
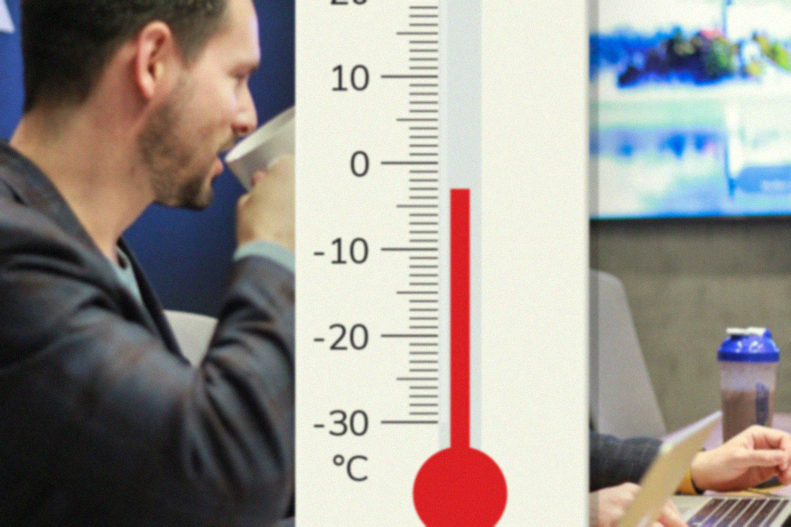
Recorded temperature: -3 °C
